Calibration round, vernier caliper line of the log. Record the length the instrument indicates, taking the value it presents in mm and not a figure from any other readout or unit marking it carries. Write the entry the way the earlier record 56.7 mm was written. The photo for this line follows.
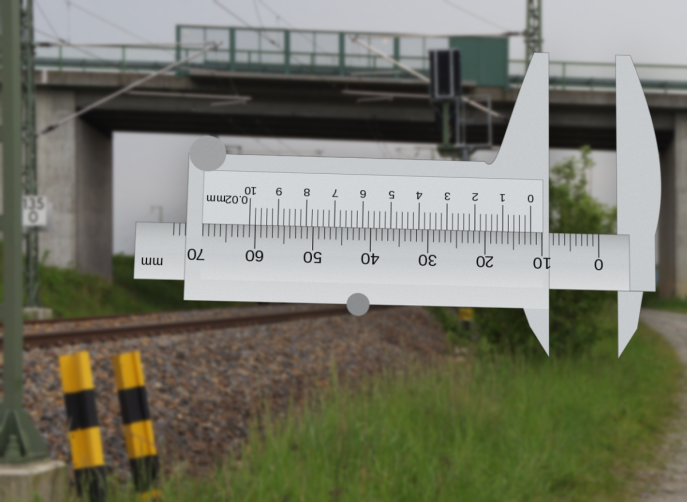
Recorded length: 12.0 mm
